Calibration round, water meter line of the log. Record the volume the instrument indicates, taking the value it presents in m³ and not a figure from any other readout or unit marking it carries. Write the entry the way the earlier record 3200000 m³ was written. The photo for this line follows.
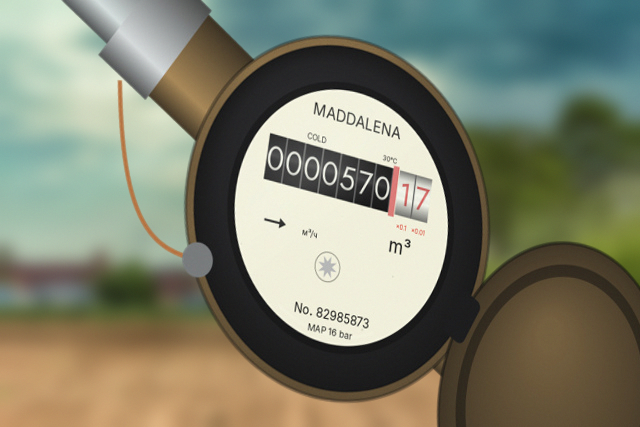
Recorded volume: 570.17 m³
